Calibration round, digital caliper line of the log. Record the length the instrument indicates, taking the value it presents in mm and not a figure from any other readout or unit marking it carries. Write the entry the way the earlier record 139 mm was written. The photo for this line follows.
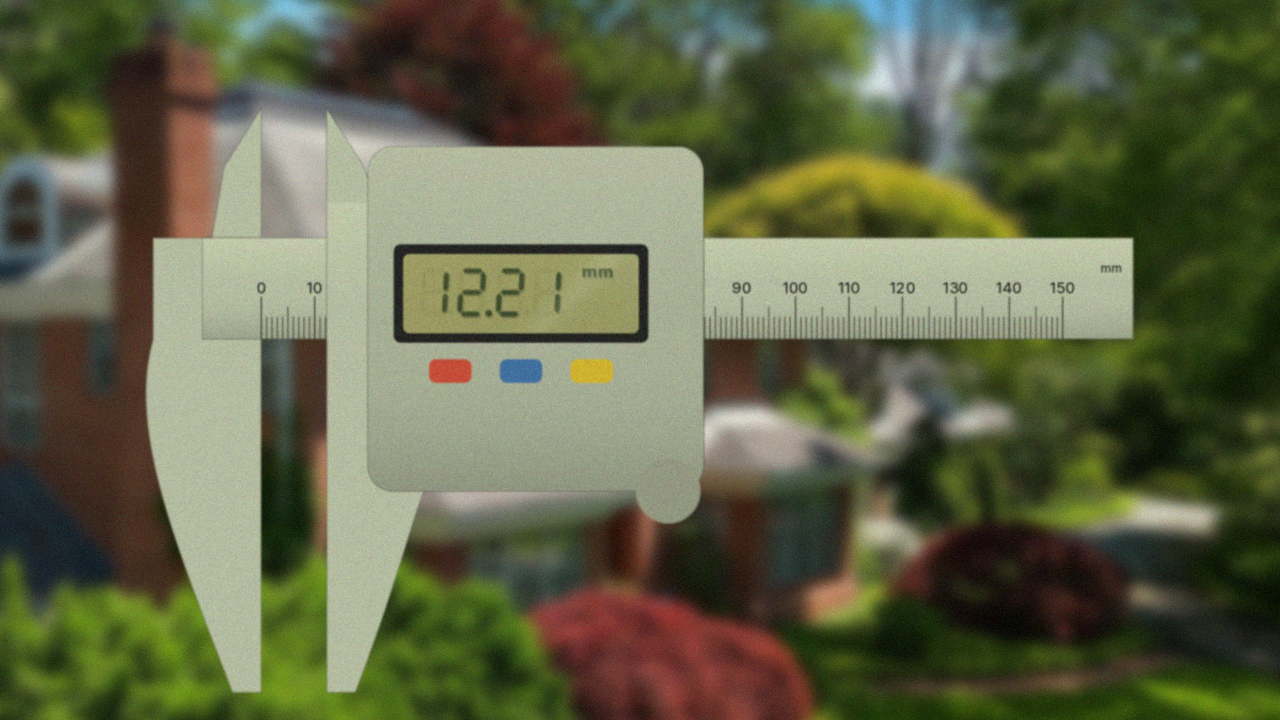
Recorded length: 12.21 mm
